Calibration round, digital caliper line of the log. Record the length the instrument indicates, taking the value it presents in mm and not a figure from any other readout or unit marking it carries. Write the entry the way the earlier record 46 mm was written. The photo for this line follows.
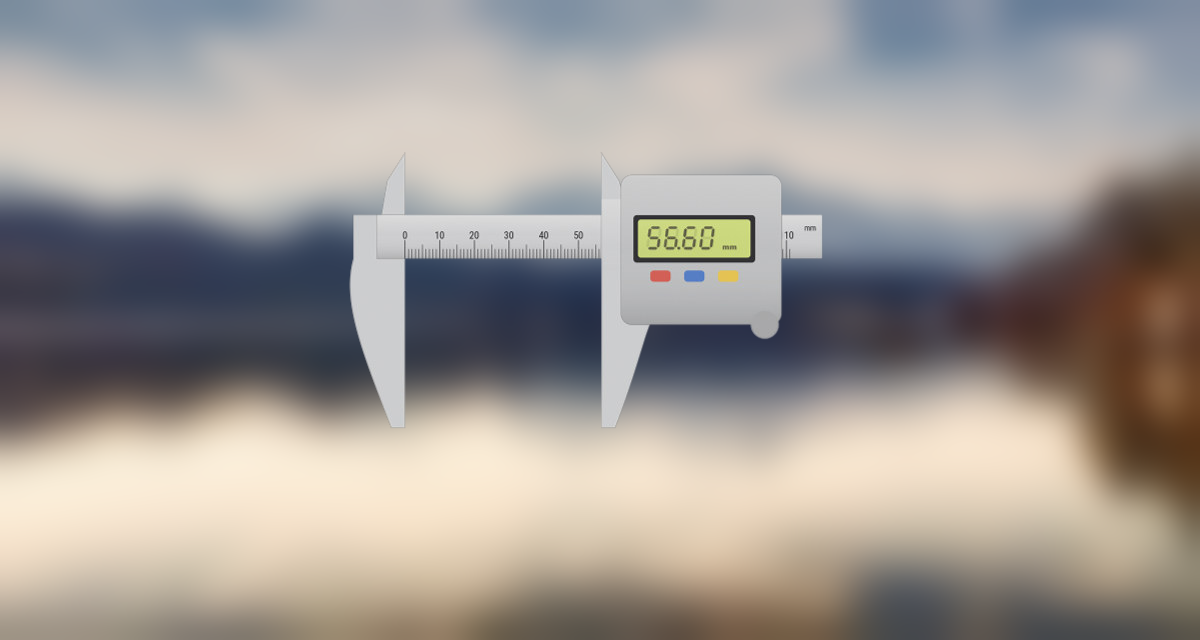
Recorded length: 56.60 mm
